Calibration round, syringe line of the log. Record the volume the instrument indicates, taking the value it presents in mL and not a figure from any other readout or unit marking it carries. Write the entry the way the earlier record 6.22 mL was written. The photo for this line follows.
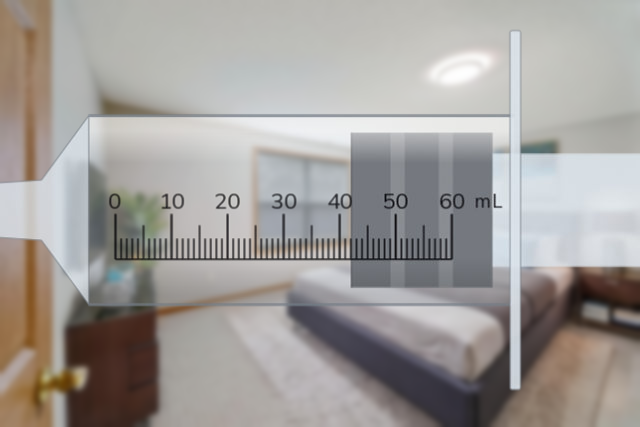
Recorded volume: 42 mL
